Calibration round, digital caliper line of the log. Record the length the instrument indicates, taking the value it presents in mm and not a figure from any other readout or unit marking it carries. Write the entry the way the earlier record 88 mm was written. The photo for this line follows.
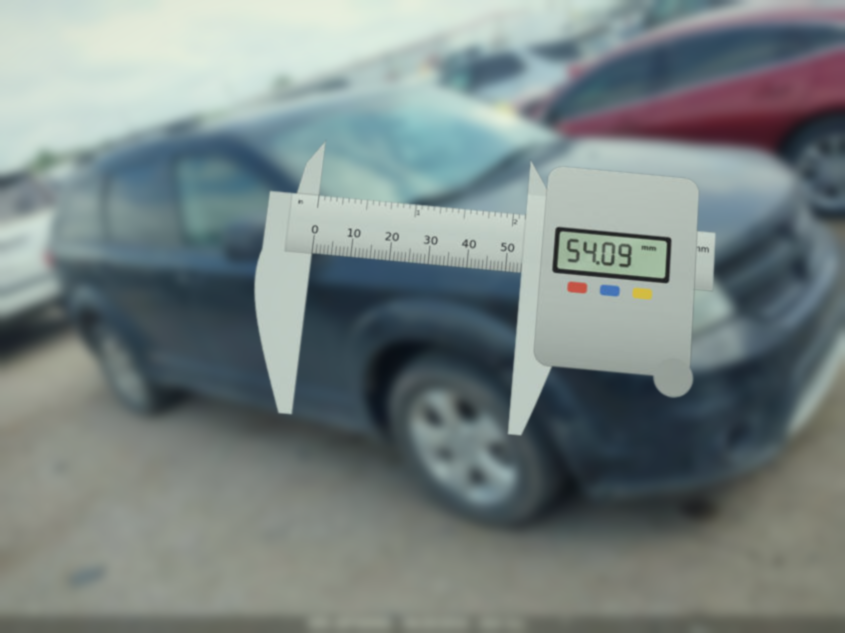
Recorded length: 54.09 mm
